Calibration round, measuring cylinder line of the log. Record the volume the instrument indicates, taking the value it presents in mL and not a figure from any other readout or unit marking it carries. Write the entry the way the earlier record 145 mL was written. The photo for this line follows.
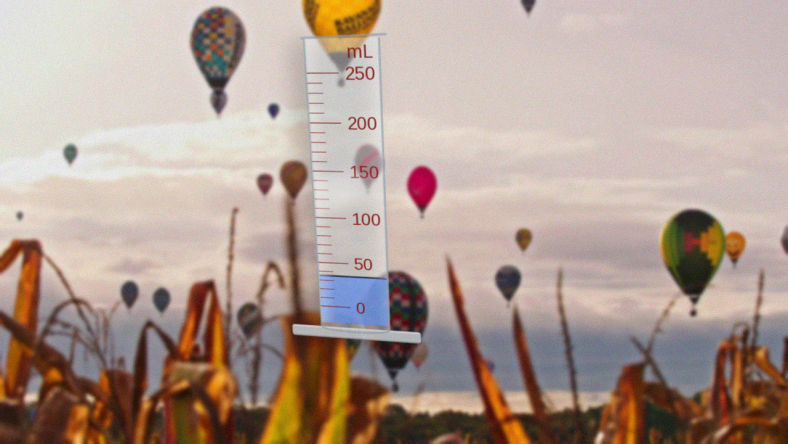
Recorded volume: 35 mL
